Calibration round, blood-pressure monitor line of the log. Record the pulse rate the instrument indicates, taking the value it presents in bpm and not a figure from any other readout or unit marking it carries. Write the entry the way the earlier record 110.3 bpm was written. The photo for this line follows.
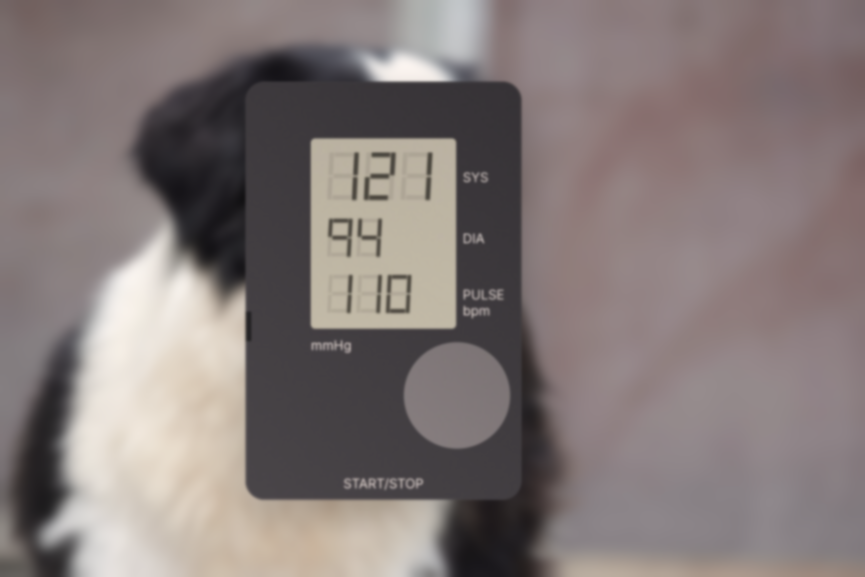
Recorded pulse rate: 110 bpm
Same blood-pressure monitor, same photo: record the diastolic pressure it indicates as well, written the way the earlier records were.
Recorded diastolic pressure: 94 mmHg
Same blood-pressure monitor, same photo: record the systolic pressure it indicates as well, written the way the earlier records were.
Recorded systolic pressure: 121 mmHg
